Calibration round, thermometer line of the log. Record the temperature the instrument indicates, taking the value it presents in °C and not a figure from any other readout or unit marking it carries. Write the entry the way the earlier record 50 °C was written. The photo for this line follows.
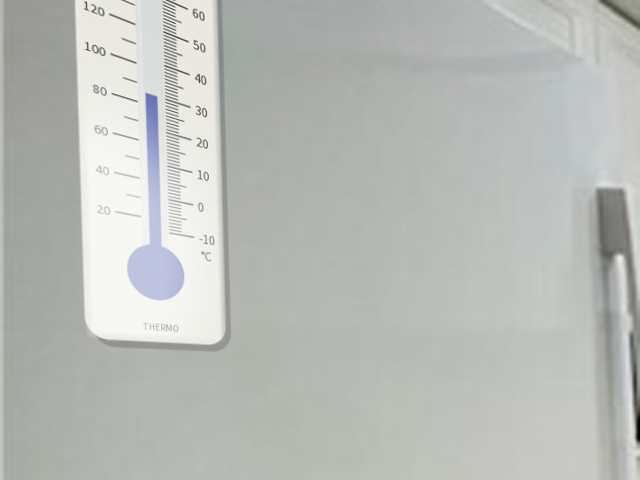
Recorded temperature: 30 °C
